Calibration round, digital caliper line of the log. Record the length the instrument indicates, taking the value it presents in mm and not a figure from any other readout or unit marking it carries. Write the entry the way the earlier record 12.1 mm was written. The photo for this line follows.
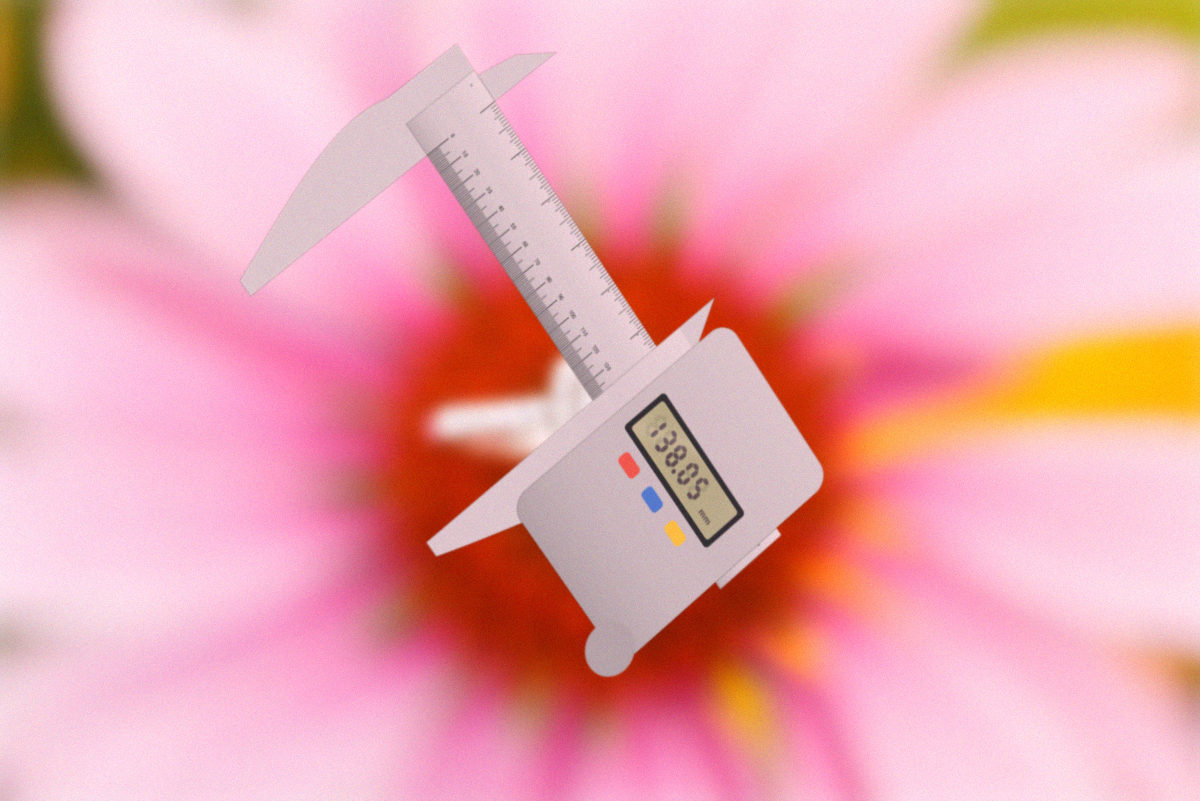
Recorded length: 138.05 mm
